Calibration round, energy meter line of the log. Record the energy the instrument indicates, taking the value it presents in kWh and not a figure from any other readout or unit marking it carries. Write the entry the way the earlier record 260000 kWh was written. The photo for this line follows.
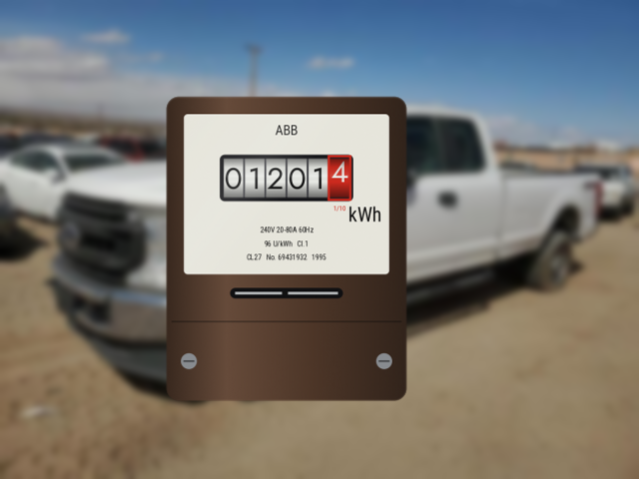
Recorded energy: 1201.4 kWh
